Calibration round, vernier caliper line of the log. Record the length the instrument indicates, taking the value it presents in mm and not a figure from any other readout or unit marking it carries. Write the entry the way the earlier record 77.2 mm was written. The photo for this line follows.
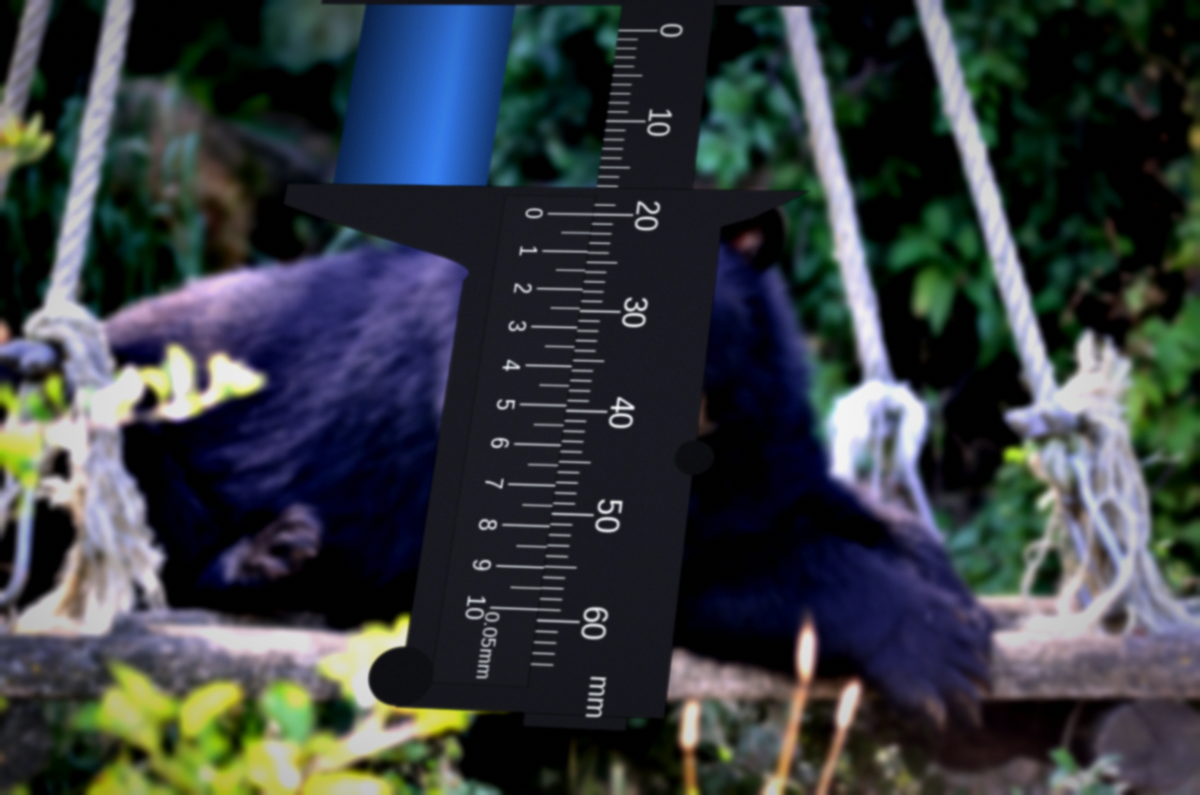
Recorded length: 20.0 mm
